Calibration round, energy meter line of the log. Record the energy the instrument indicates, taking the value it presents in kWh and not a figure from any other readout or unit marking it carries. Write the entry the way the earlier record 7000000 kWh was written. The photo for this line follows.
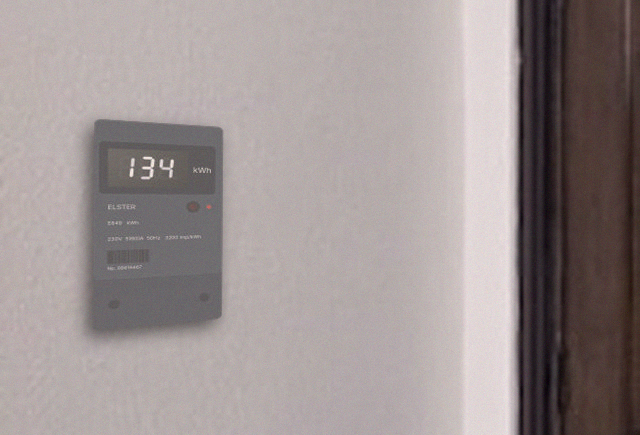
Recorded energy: 134 kWh
